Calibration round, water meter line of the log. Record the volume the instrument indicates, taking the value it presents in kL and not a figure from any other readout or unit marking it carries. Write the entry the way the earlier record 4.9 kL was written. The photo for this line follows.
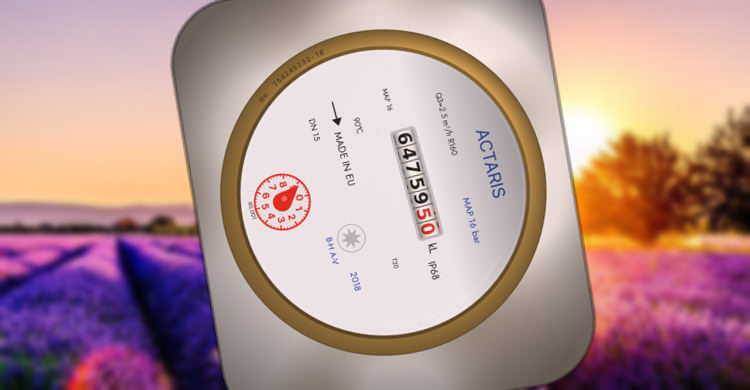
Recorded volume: 64759.499 kL
